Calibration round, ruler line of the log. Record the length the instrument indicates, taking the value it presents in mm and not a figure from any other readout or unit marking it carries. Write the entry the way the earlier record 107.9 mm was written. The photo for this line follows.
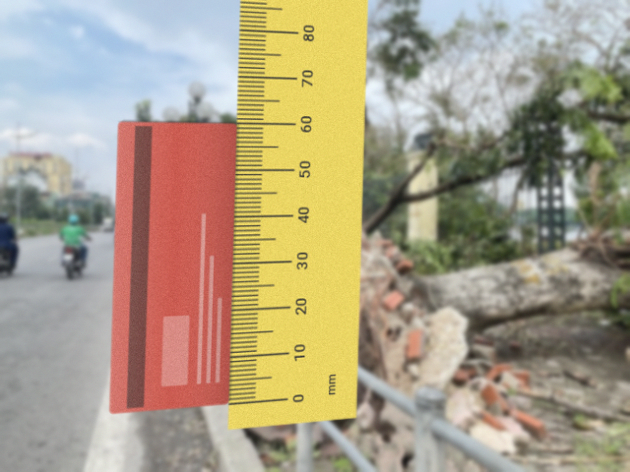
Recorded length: 60 mm
